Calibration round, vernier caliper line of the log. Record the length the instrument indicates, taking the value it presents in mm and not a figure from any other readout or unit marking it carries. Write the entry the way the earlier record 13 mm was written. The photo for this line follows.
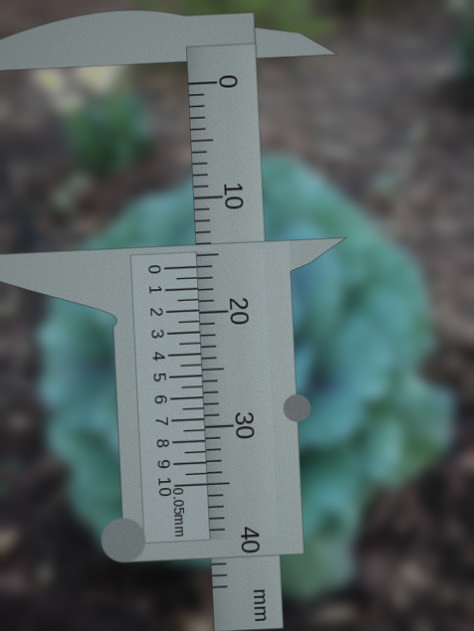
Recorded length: 16.0 mm
